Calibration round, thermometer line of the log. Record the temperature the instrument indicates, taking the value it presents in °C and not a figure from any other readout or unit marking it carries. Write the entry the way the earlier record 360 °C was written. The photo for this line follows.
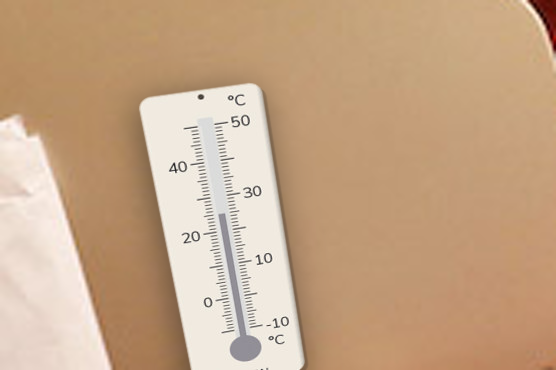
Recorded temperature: 25 °C
